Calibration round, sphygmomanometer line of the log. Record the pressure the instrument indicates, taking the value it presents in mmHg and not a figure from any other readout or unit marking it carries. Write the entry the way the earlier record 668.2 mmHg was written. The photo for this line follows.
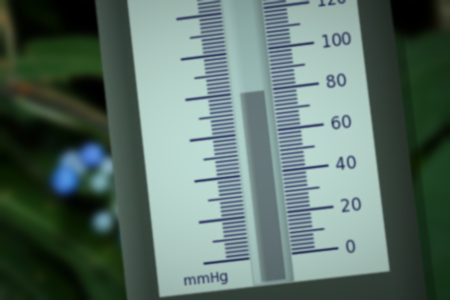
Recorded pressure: 80 mmHg
